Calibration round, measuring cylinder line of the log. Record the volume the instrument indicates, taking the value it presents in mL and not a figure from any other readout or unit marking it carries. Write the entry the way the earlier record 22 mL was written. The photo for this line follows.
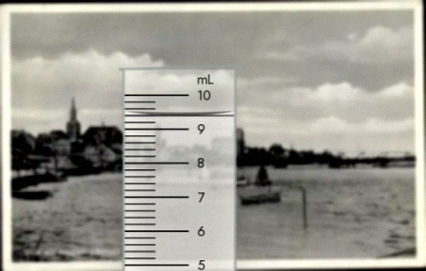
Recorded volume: 9.4 mL
